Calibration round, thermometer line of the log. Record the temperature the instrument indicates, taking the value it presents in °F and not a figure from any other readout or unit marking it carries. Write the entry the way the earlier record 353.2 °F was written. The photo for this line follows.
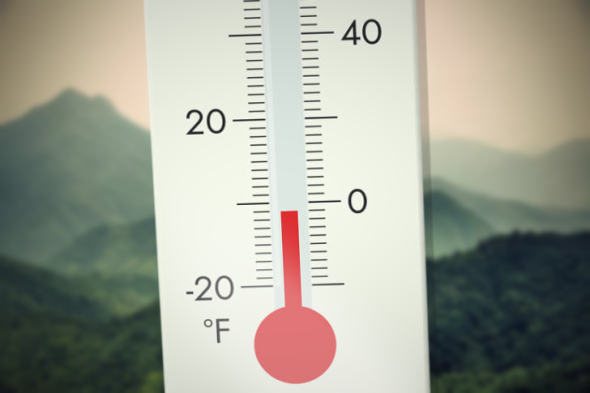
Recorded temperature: -2 °F
